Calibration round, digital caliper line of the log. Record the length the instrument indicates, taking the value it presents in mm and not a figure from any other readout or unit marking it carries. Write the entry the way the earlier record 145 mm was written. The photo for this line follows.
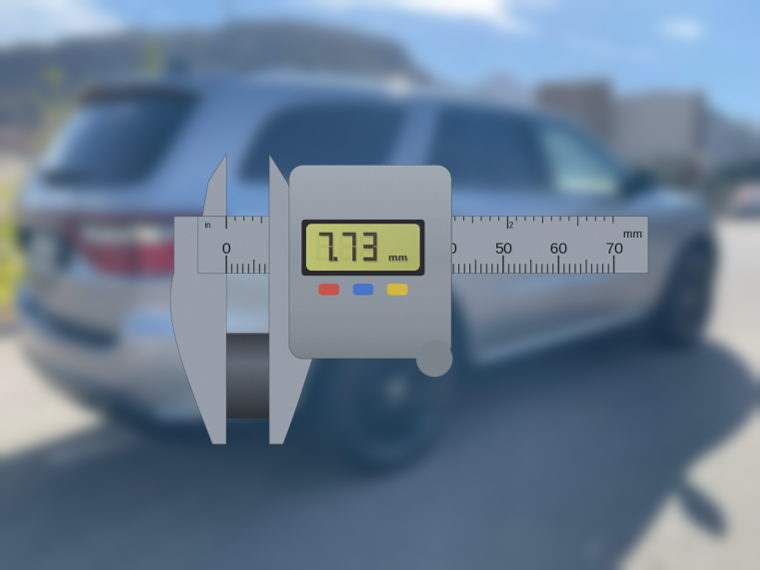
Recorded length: 7.73 mm
